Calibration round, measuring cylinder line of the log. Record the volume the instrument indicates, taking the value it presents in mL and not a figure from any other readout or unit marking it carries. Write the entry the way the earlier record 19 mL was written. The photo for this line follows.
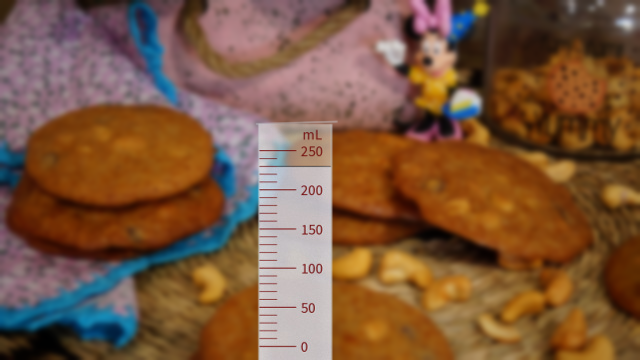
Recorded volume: 230 mL
